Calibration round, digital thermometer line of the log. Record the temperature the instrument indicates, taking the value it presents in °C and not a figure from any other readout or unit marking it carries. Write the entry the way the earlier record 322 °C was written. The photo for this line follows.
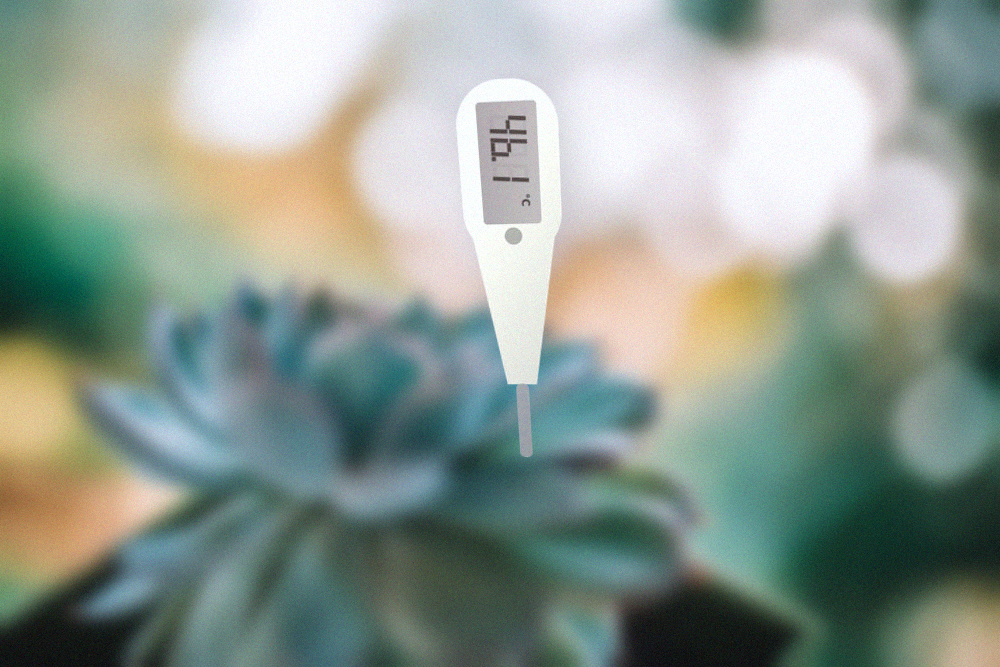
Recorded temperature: 46.1 °C
